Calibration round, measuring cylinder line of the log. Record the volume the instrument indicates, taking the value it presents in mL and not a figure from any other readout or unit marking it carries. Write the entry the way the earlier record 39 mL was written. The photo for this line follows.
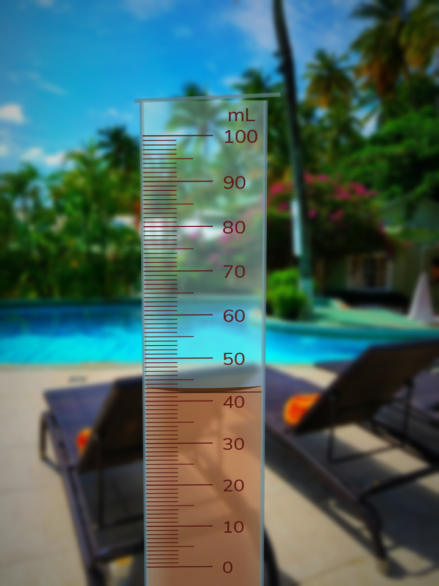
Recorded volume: 42 mL
